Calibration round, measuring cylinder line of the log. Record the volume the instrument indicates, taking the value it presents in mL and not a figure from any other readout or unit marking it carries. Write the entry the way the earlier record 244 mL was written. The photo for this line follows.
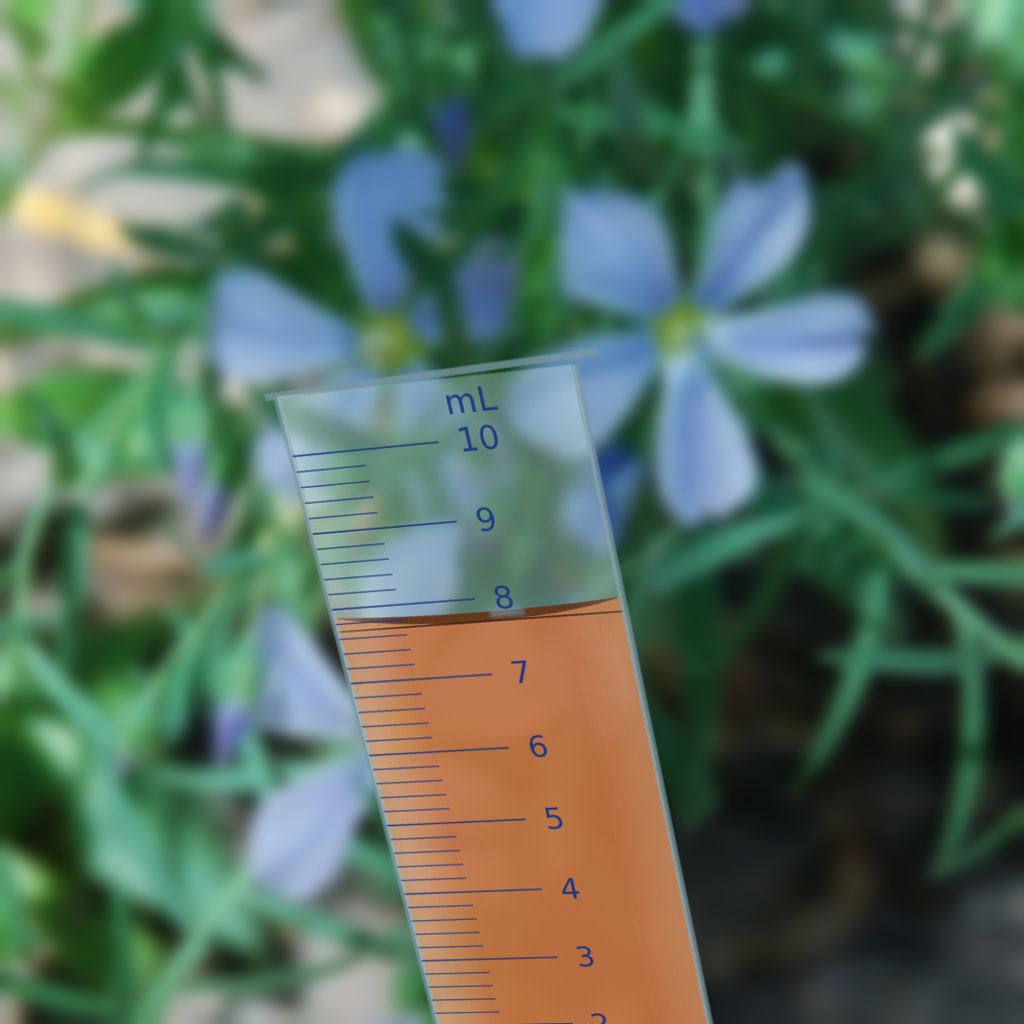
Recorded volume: 7.7 mL
